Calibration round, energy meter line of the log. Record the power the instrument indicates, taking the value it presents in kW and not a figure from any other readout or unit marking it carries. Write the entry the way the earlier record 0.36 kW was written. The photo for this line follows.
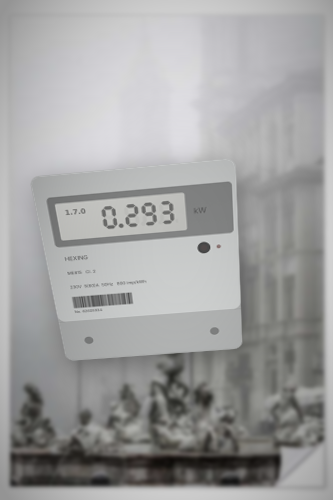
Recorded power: 0.293 kW
